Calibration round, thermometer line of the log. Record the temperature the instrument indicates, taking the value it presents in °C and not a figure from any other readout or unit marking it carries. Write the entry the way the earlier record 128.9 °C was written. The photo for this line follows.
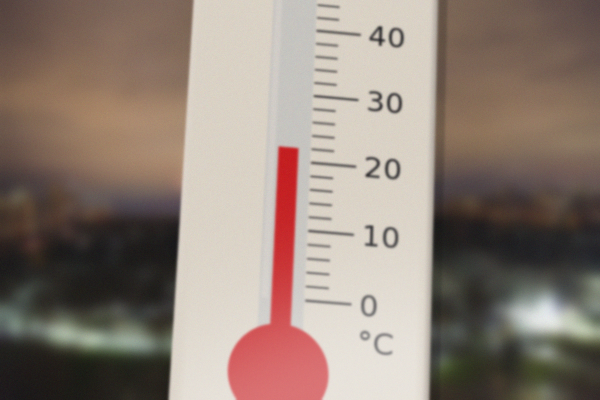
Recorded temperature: 22 °C
